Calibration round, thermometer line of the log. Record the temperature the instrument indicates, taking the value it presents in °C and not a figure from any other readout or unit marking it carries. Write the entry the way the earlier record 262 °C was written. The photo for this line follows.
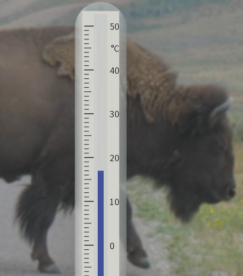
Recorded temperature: 17 °C
